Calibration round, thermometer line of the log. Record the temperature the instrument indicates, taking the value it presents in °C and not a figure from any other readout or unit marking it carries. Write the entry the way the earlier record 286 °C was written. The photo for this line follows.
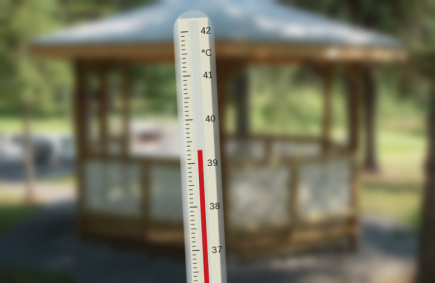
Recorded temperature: 39.3 °C
